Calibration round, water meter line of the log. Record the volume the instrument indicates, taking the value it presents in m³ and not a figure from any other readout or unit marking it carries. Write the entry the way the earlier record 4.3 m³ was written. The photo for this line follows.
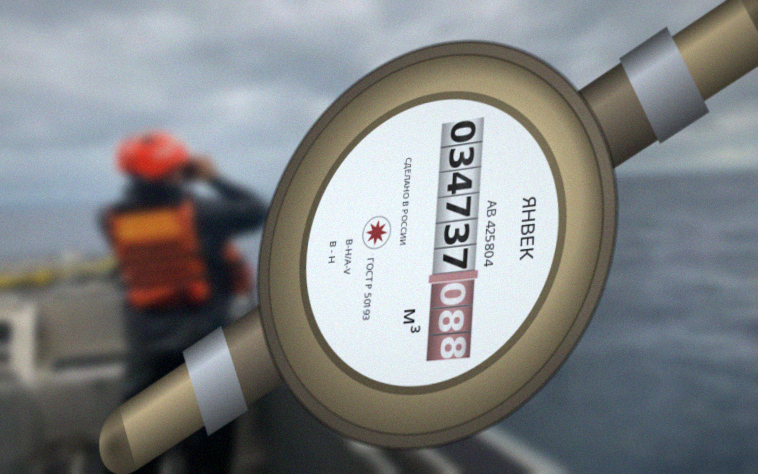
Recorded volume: 34737.088 m³
